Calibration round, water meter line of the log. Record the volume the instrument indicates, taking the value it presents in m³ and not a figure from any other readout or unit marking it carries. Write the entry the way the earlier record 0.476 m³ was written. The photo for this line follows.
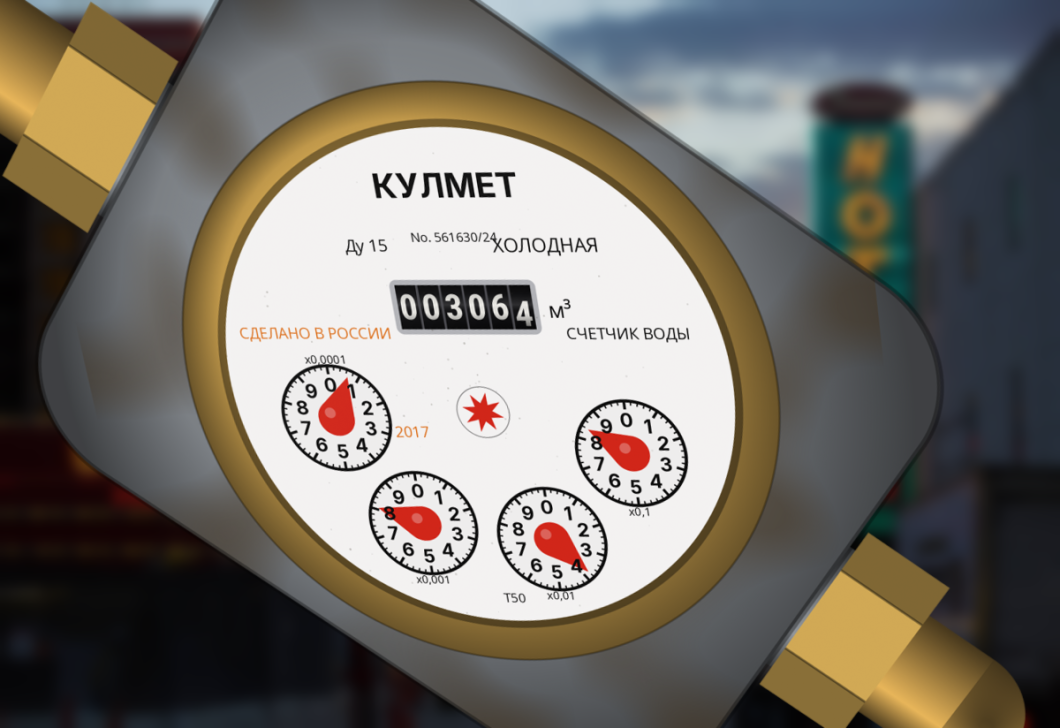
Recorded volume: 3063.8380 m³
